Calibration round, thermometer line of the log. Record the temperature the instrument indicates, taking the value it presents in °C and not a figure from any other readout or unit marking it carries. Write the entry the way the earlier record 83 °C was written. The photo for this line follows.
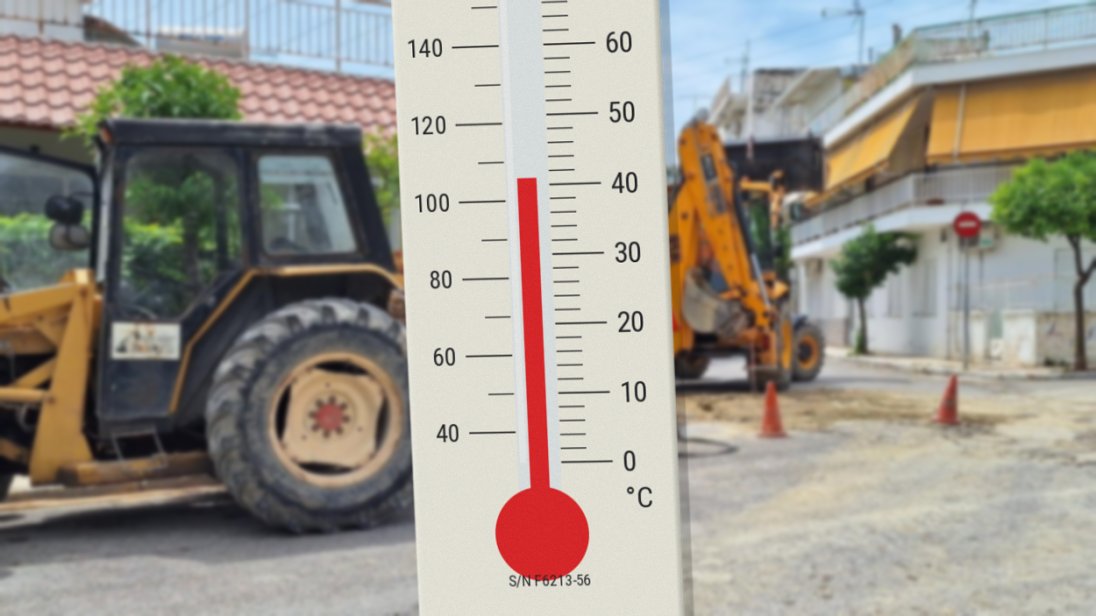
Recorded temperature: 41 °C
